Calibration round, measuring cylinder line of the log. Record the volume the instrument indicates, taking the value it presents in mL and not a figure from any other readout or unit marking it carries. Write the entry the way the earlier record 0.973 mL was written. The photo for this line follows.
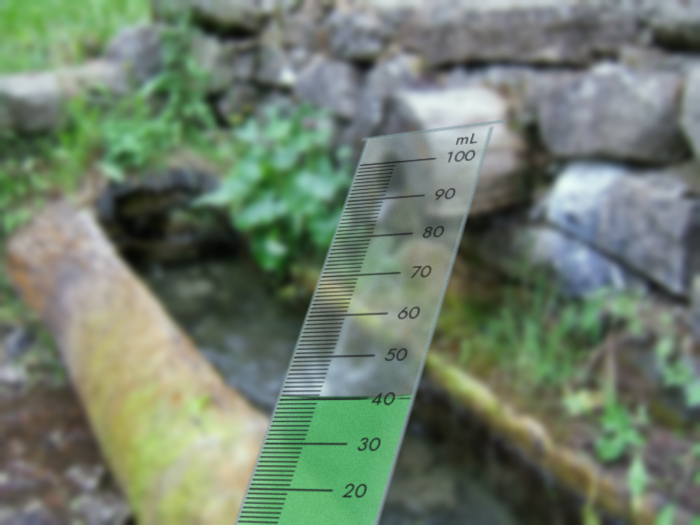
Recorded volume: 40 mL
